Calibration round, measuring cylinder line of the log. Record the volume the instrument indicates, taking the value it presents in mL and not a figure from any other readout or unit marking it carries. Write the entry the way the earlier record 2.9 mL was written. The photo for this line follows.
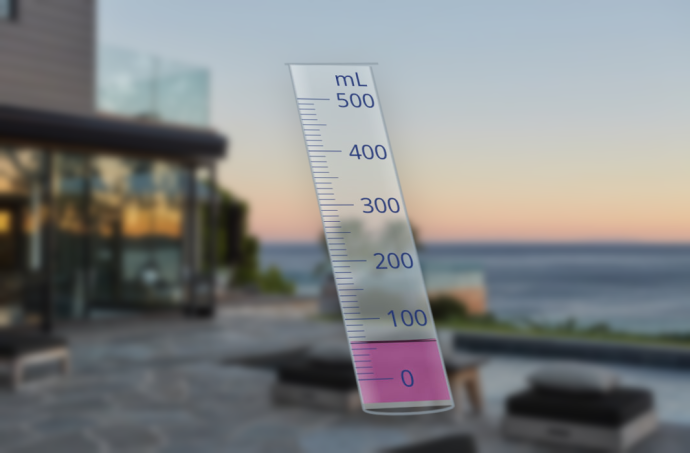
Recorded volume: 60 mL
